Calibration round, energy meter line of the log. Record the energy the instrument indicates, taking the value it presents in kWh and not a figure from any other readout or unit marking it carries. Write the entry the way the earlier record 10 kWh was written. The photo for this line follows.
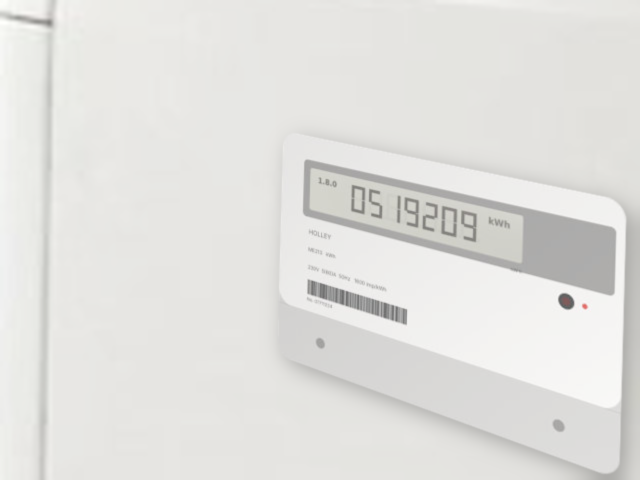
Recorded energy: 519209 kWh
